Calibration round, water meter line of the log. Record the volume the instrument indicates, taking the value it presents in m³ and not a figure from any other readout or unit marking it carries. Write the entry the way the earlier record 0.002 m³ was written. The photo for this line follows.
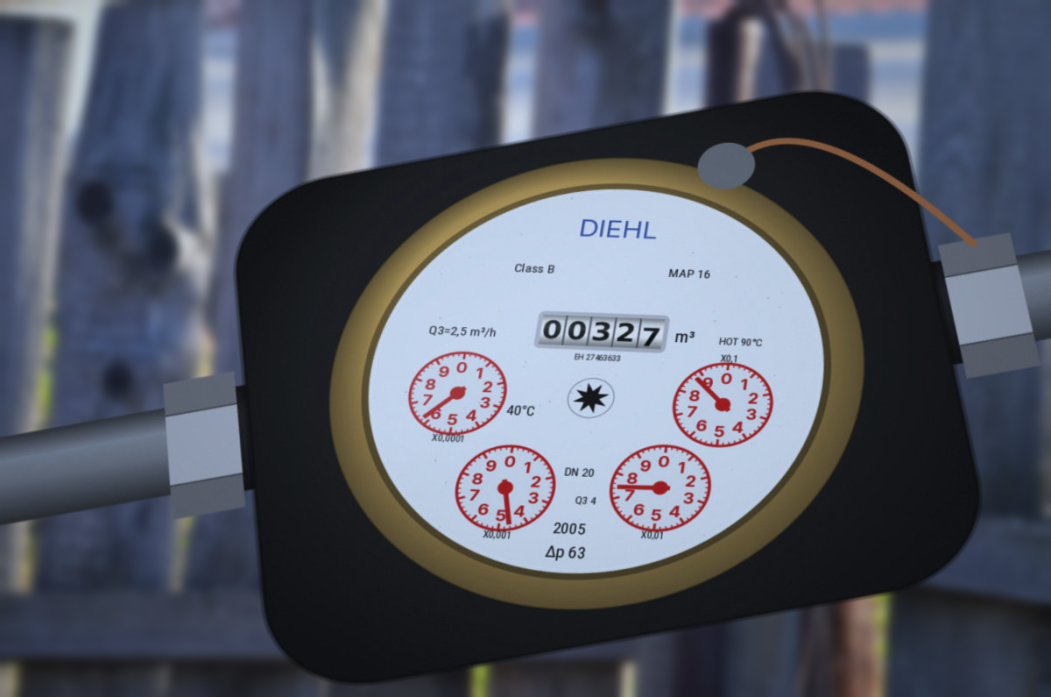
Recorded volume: 326.8746 m³
